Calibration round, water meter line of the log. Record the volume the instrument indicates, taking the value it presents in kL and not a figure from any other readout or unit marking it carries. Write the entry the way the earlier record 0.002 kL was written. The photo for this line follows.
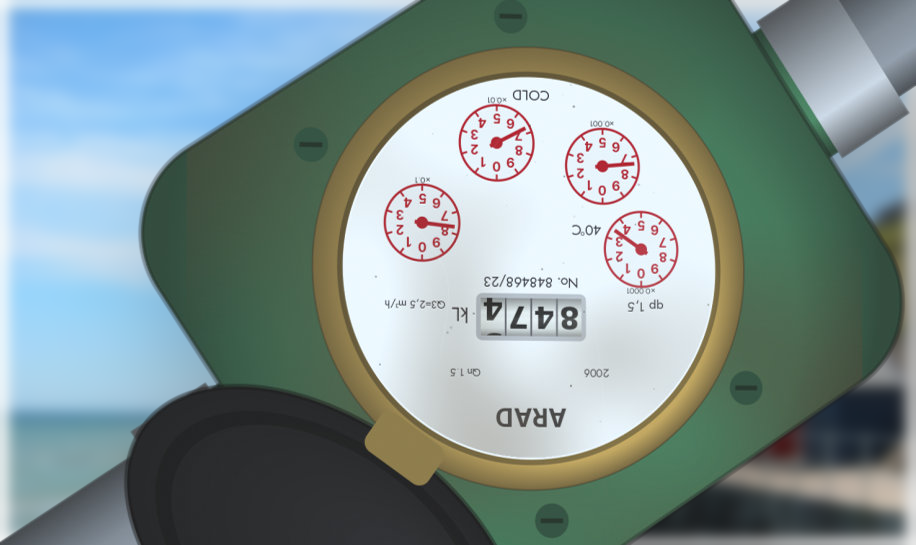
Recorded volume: 8473.7673 kL
